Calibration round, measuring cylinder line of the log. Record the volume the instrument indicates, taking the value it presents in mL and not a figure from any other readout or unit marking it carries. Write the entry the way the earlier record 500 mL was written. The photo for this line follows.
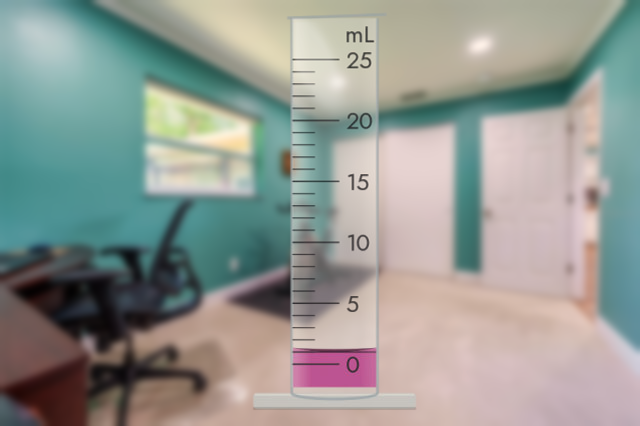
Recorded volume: 1 mL
